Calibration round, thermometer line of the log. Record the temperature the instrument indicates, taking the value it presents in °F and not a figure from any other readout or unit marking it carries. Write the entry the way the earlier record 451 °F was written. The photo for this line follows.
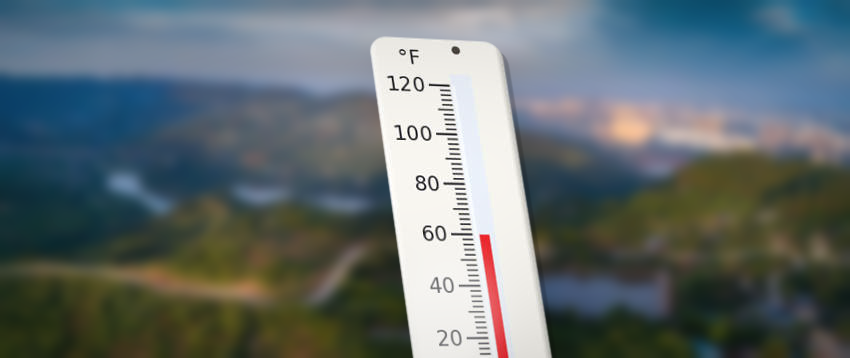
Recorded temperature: 60 °F
